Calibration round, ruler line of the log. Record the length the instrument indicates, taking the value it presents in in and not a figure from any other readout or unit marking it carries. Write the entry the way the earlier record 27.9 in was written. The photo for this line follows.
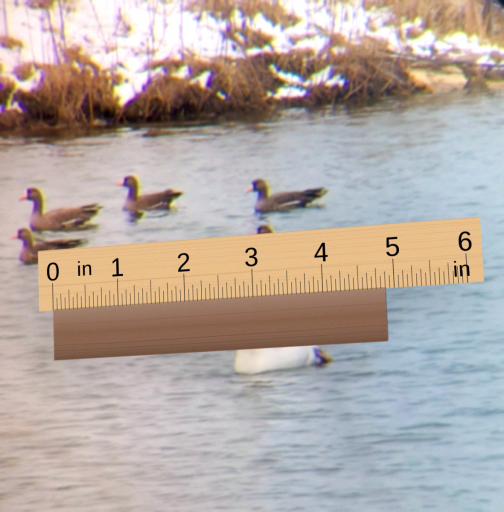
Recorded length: 4.875 in
